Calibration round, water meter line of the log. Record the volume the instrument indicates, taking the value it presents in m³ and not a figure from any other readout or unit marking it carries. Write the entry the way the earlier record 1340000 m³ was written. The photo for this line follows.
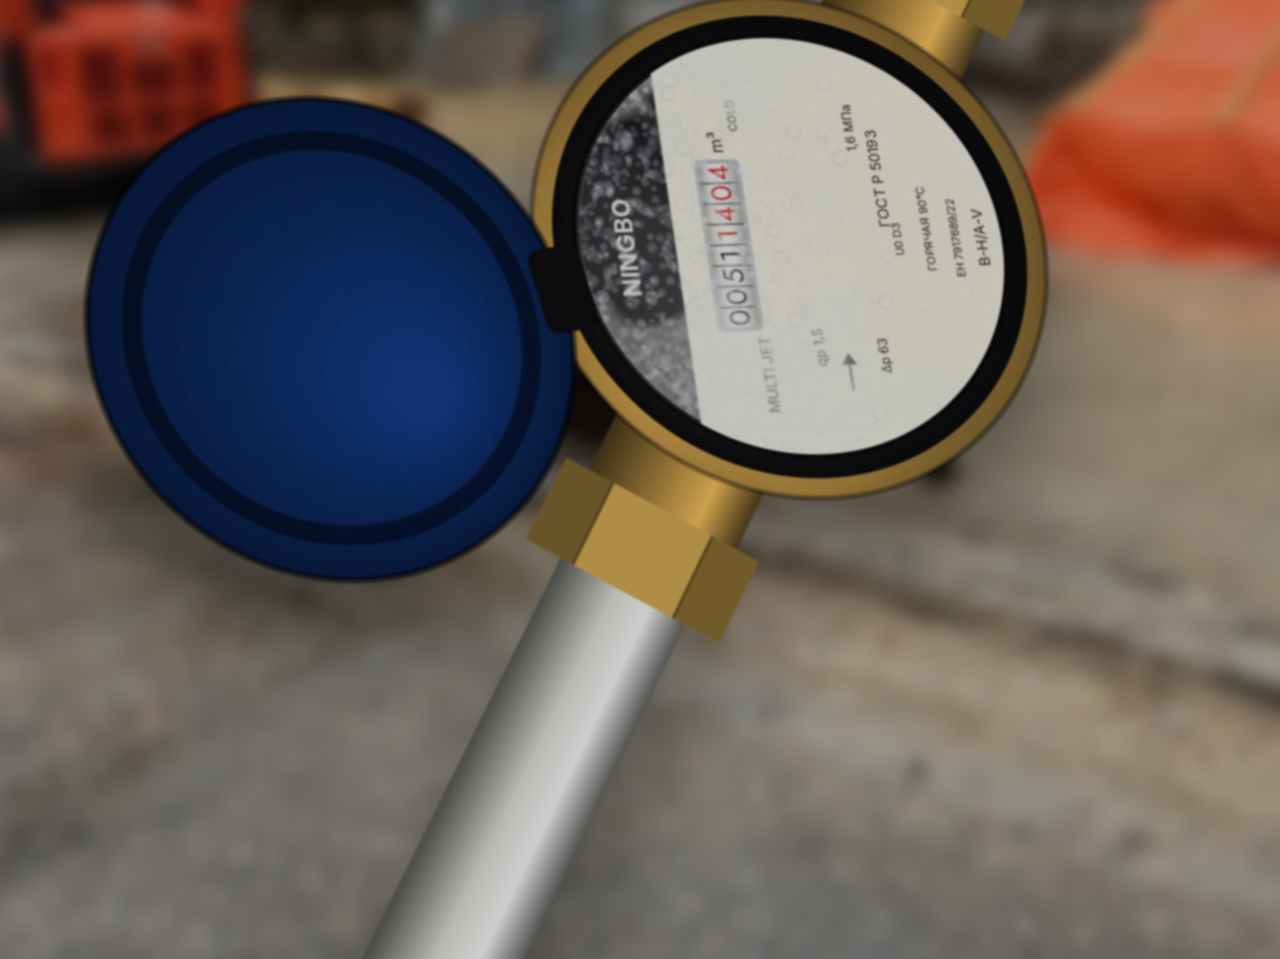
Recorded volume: 51.1404 m³
